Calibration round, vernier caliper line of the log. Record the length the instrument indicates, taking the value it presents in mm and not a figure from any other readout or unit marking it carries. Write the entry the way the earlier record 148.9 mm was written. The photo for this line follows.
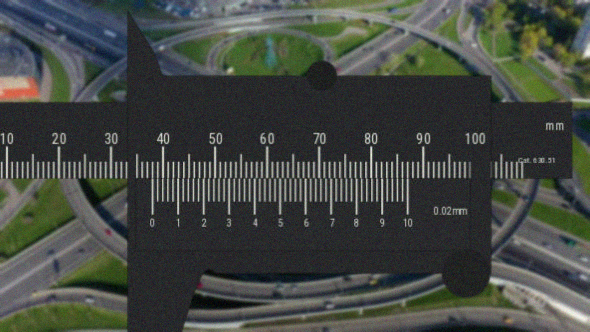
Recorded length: 38.0 mm
